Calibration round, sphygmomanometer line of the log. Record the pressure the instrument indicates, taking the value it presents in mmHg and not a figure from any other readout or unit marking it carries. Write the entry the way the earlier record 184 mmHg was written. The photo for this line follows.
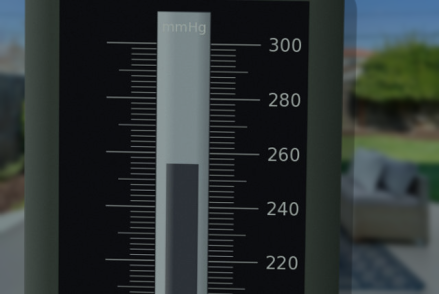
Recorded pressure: 256 mmHg
